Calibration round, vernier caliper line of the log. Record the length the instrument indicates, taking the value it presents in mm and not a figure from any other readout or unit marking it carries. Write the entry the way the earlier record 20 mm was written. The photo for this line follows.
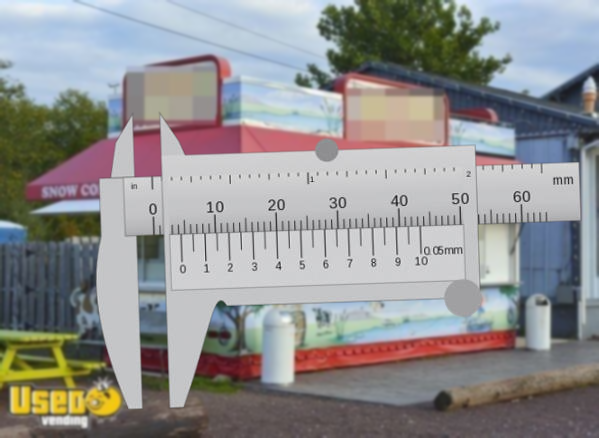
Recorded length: 4.4 mm
